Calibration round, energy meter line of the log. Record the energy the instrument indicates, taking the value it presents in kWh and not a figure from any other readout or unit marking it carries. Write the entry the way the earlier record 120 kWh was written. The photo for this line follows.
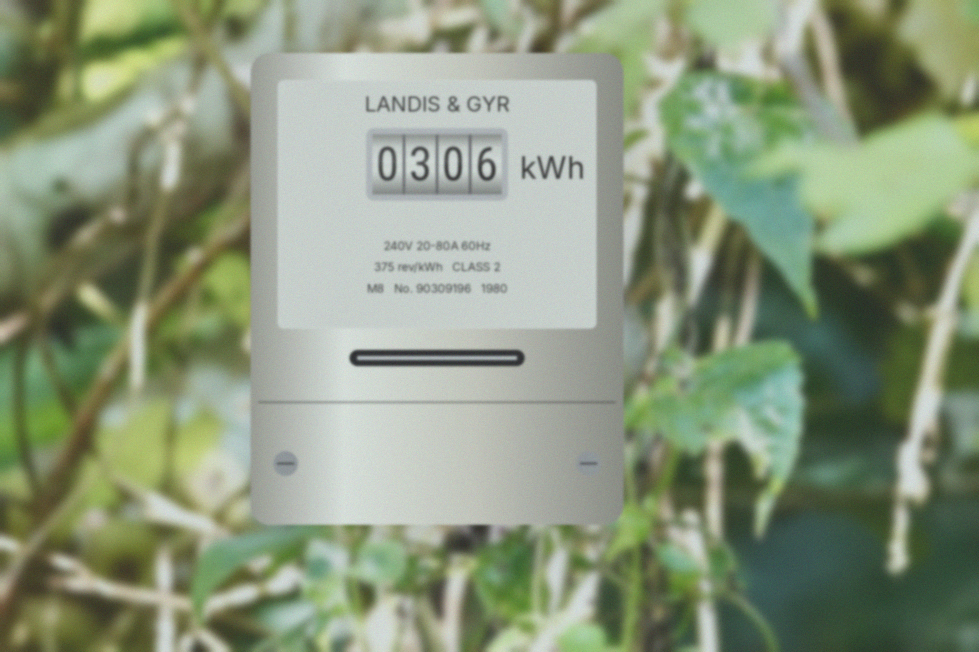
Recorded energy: 306 kWh
